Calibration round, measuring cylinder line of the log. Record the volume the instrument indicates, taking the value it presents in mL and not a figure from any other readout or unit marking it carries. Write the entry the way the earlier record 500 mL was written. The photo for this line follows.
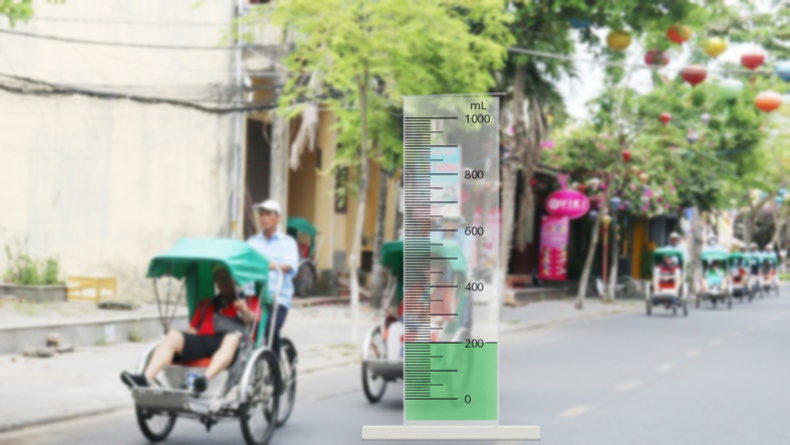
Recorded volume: 200 mL
